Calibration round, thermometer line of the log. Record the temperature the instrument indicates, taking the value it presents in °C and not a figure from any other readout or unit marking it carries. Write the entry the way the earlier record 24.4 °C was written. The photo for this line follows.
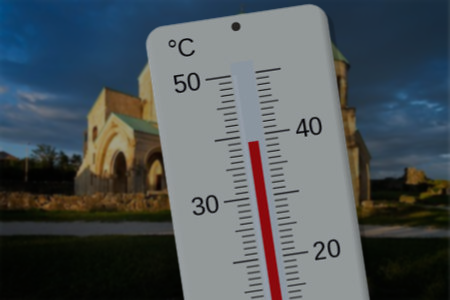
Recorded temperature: 39 °C
